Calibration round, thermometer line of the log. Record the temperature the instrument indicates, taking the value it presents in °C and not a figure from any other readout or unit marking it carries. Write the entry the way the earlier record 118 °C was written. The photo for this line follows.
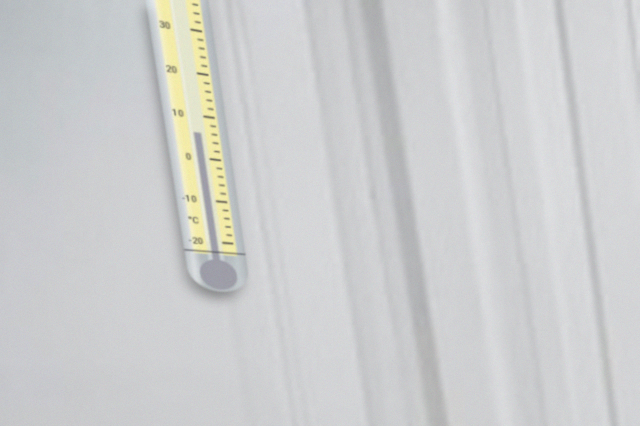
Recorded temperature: 6 °C
